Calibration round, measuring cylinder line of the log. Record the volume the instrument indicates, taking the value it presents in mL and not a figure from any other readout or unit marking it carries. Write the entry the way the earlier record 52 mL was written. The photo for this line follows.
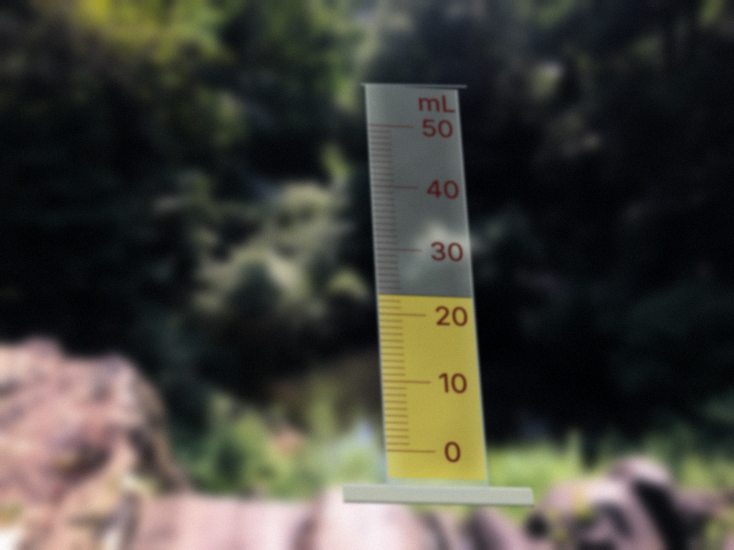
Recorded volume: 23 mL
